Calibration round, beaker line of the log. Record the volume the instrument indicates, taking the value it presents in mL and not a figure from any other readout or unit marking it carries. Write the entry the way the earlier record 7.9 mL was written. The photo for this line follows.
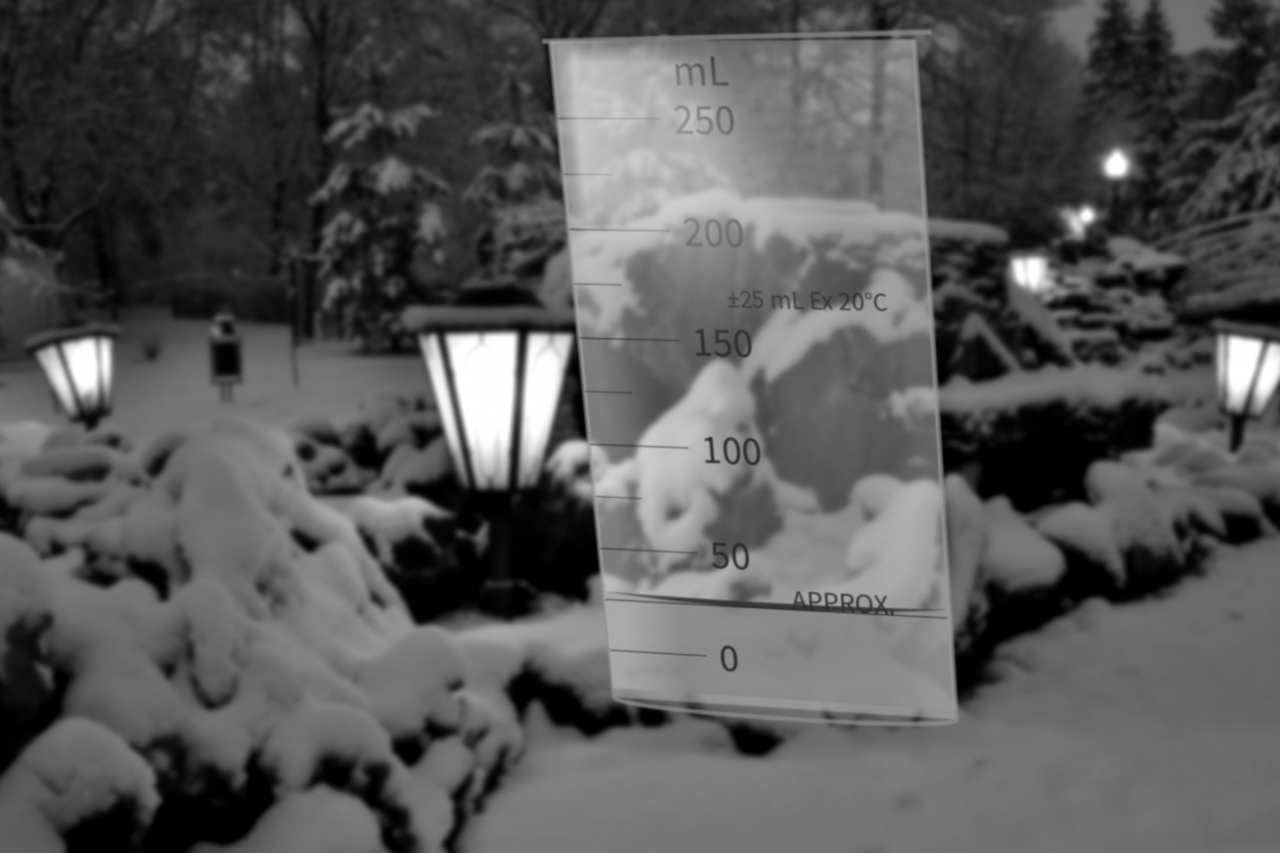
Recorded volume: 25 mL
